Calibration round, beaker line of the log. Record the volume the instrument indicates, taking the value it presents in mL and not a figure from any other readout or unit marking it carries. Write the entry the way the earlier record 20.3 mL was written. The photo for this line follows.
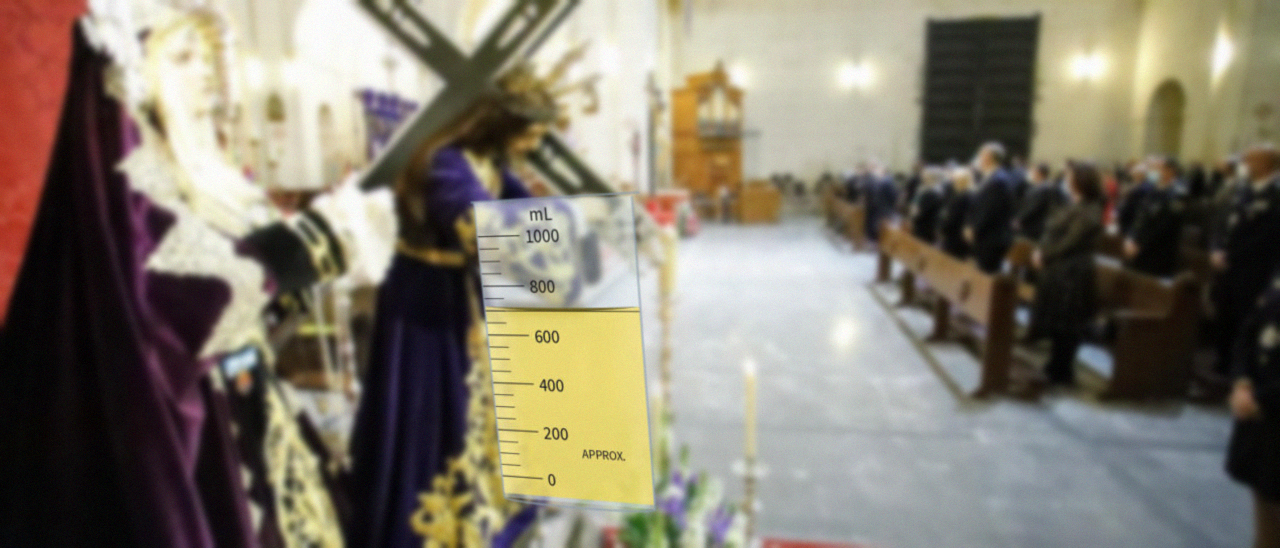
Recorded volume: 700 mL
